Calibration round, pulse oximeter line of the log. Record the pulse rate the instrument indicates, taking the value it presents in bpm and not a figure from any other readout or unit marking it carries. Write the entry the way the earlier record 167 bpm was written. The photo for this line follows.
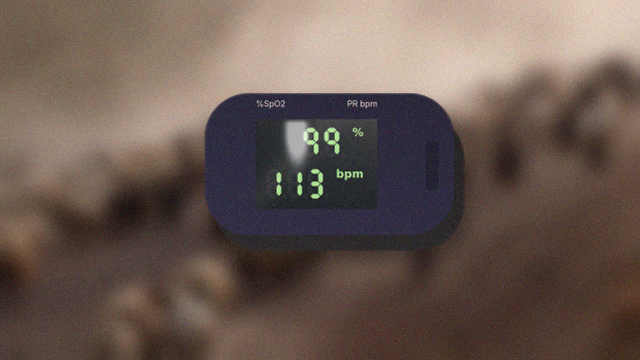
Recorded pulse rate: 113 bpm
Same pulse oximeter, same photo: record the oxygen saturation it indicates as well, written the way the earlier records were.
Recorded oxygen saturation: 99 %
